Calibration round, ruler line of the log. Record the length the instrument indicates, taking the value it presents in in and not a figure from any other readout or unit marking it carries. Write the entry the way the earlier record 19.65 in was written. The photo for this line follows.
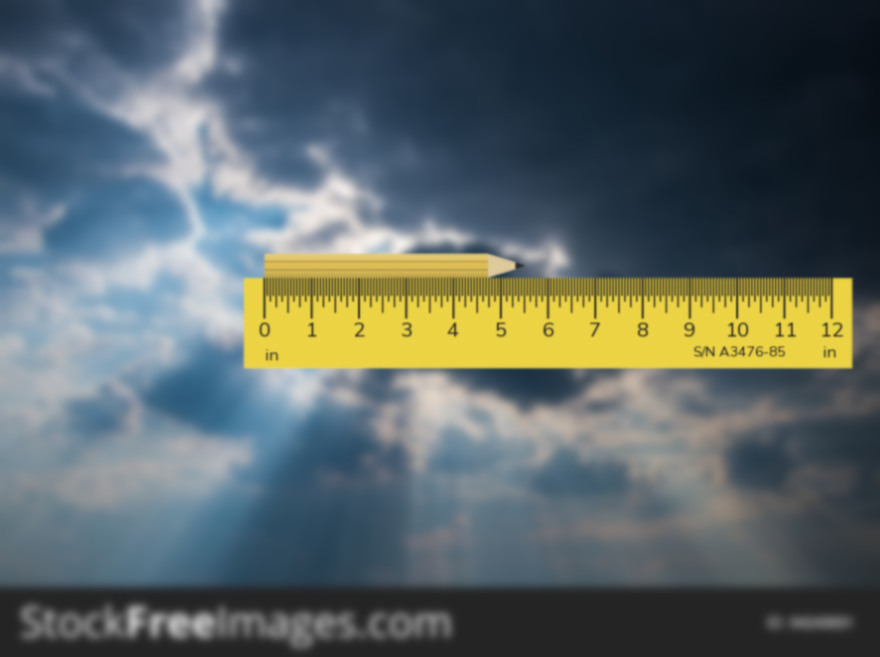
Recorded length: 5.5 in
